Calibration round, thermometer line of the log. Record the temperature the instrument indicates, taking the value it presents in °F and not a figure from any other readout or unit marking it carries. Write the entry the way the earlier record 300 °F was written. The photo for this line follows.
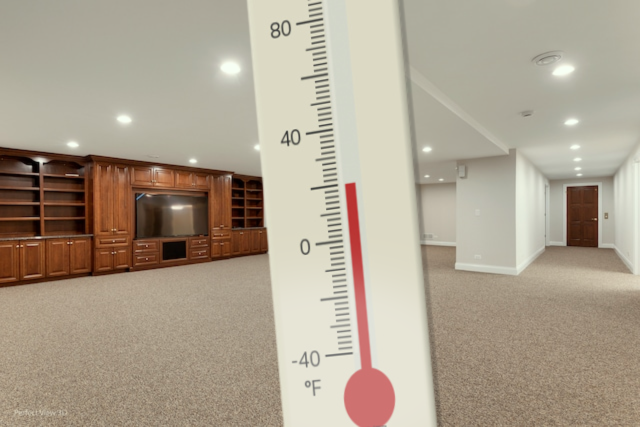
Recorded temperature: 20 °F
